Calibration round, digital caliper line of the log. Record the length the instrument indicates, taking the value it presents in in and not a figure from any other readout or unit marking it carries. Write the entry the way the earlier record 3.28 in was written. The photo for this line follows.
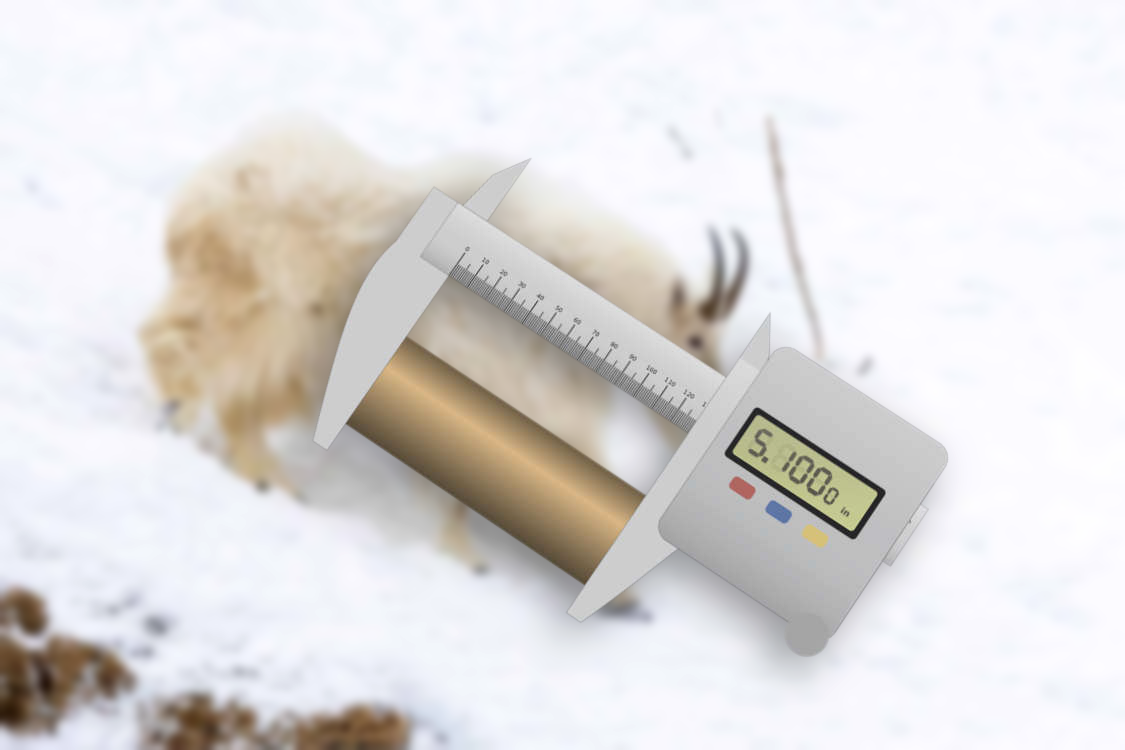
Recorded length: 5.1000 in
